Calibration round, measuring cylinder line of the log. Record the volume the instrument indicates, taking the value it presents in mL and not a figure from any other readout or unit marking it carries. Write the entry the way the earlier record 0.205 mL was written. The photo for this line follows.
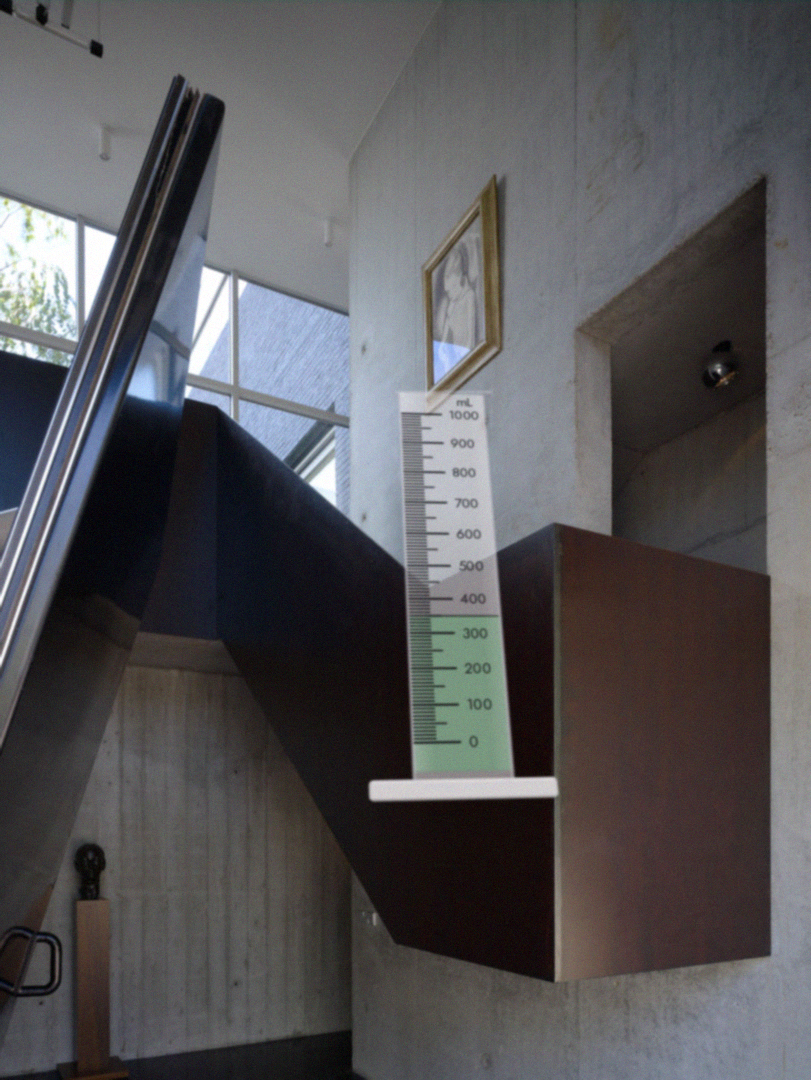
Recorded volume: 350 mL
